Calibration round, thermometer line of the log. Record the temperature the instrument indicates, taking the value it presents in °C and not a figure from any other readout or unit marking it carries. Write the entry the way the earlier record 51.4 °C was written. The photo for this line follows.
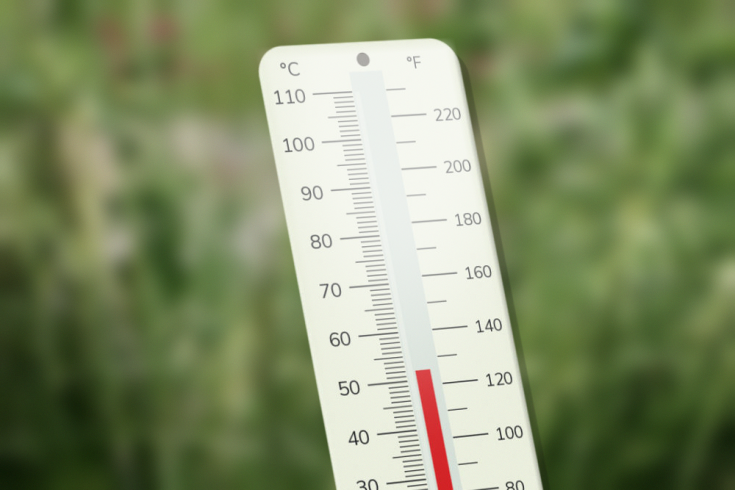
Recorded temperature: 52 °C
